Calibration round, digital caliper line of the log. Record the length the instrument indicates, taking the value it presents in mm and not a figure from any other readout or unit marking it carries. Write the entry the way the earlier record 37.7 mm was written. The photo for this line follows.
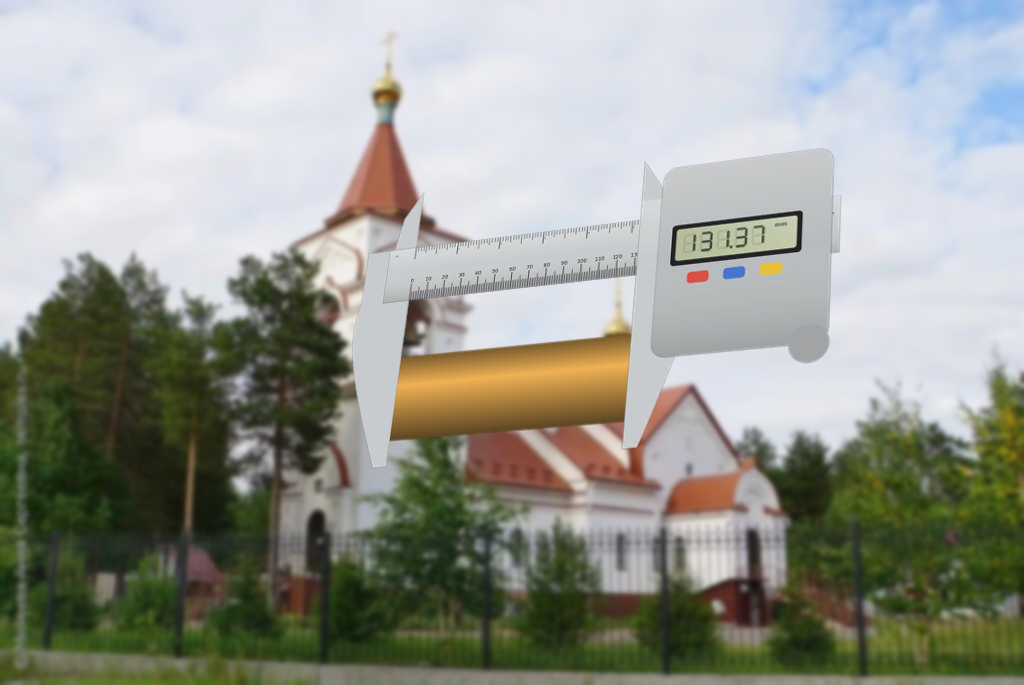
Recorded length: 131.37 mm
